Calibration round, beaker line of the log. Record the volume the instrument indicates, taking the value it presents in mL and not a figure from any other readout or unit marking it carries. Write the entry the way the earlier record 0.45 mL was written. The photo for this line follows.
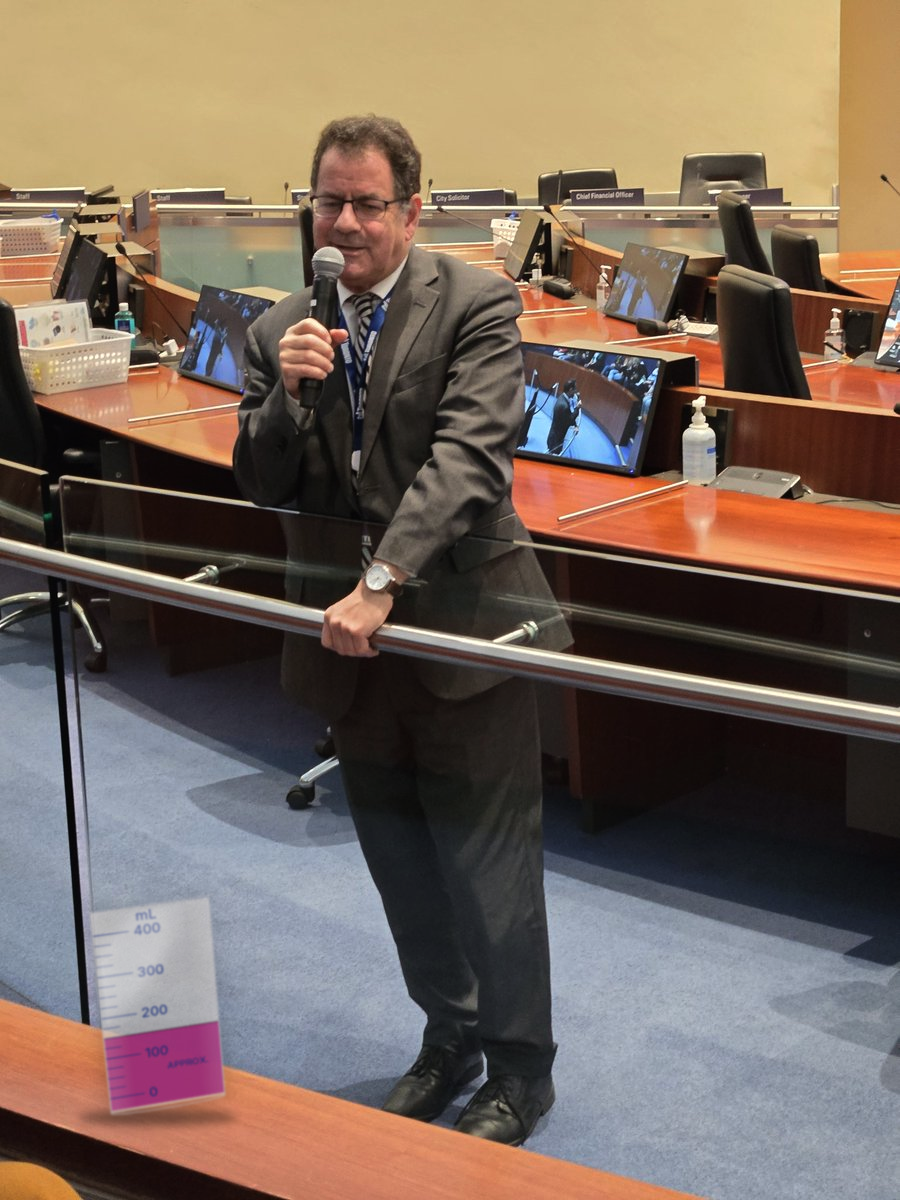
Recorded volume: 150 mL
